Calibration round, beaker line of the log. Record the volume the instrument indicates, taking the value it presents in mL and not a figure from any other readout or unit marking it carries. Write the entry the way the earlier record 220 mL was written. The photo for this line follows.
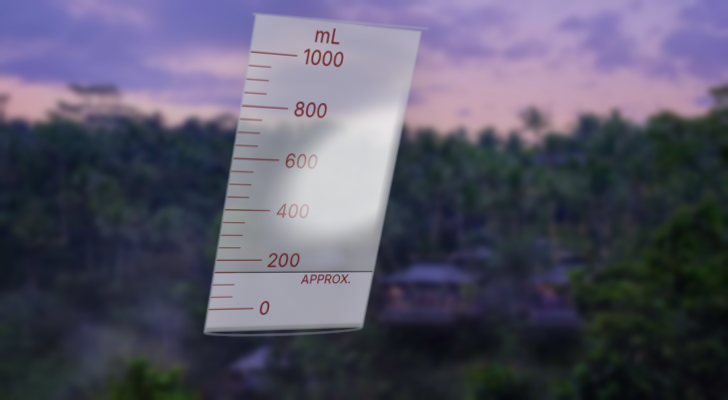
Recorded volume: 150 mL
